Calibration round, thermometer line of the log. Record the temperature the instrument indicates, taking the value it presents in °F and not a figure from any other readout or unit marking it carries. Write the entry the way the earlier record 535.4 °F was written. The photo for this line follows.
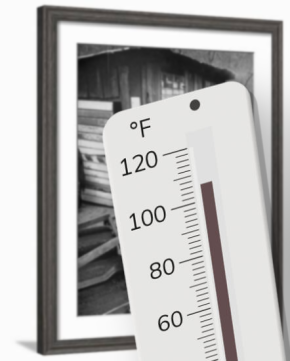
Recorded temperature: 106 °F
